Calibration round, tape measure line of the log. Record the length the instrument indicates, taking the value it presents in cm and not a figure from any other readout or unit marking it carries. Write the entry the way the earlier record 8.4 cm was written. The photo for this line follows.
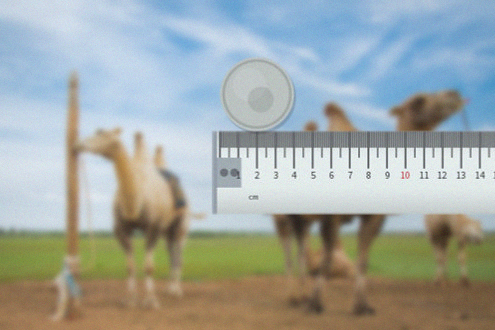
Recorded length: 4 cm
